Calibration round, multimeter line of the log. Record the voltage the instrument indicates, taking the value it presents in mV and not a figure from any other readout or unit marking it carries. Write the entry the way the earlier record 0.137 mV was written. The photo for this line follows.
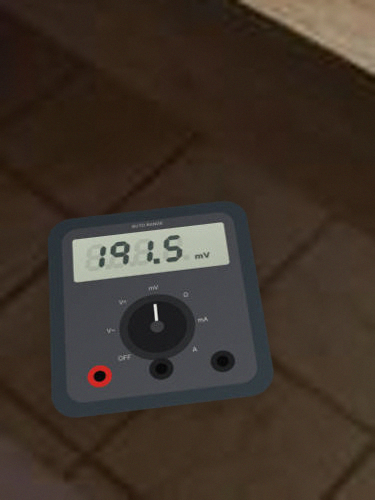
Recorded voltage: 191.5 mV
